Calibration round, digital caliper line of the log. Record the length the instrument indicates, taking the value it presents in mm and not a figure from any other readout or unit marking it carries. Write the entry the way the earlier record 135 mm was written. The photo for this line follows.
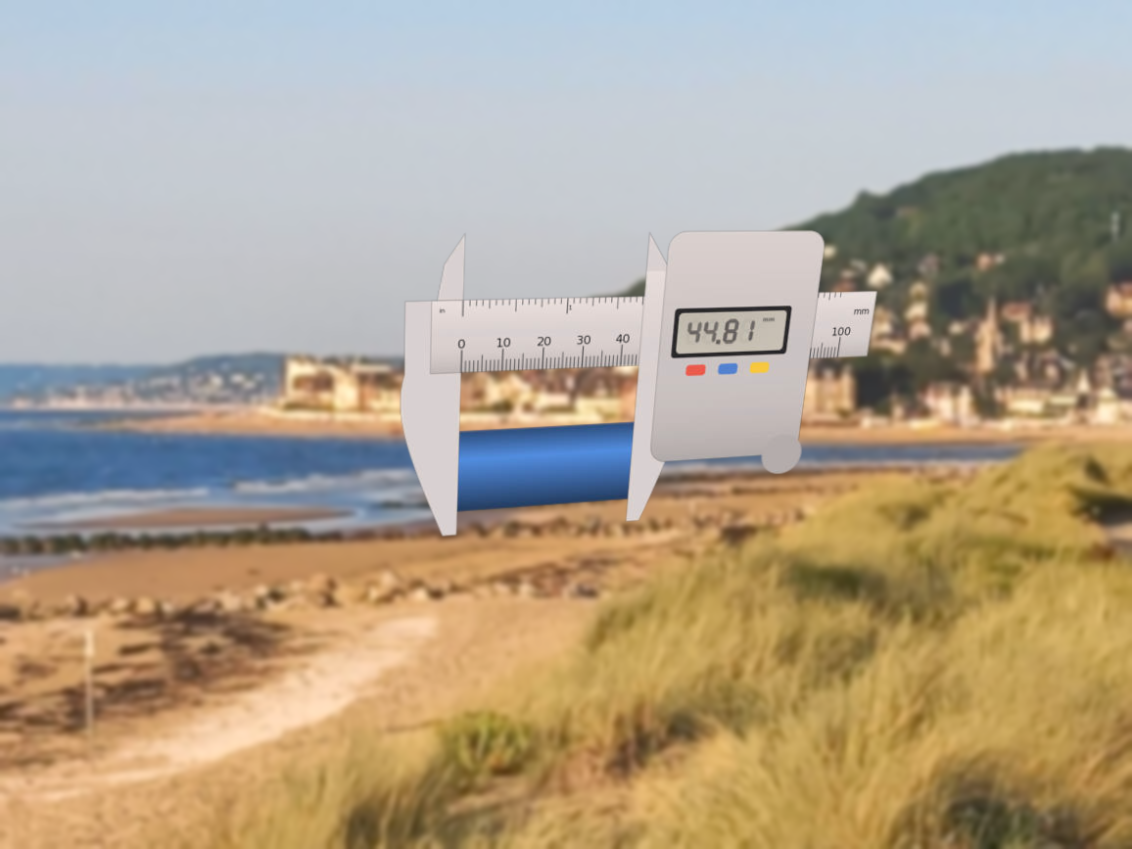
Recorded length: 44.81 mm
